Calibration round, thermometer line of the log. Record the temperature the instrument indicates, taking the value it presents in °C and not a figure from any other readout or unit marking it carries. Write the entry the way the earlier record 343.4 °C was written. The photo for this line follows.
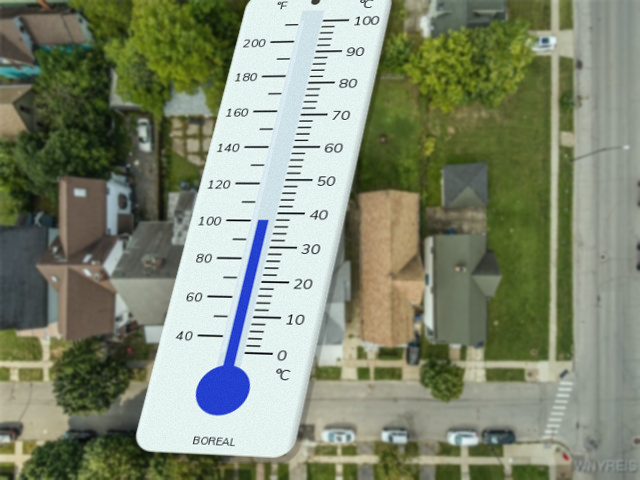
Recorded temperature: 38 °C
